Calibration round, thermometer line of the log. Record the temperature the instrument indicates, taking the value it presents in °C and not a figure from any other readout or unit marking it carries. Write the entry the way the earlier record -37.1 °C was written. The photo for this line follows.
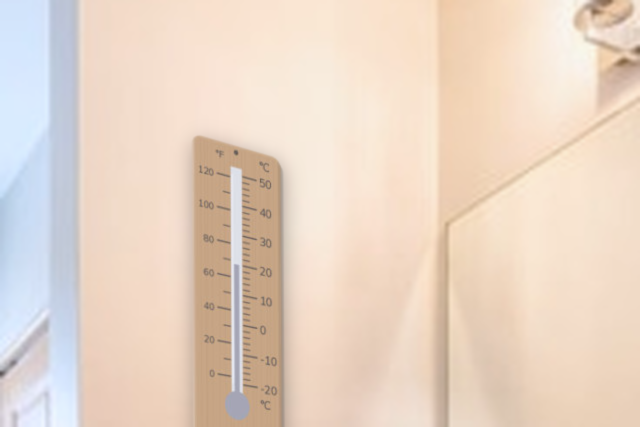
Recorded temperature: 20 °C
